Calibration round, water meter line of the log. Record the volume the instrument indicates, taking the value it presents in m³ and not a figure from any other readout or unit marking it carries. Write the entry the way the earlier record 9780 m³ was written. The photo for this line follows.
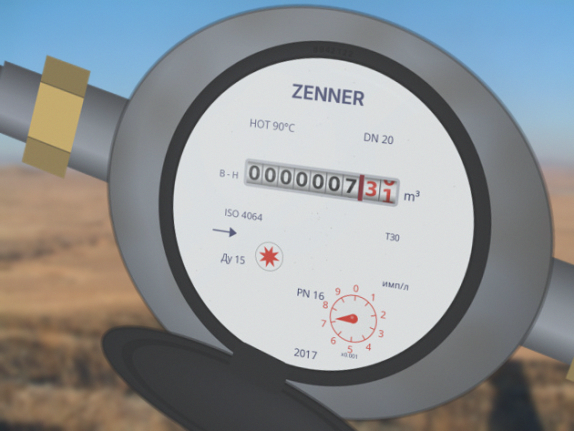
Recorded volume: 7.307 m³
